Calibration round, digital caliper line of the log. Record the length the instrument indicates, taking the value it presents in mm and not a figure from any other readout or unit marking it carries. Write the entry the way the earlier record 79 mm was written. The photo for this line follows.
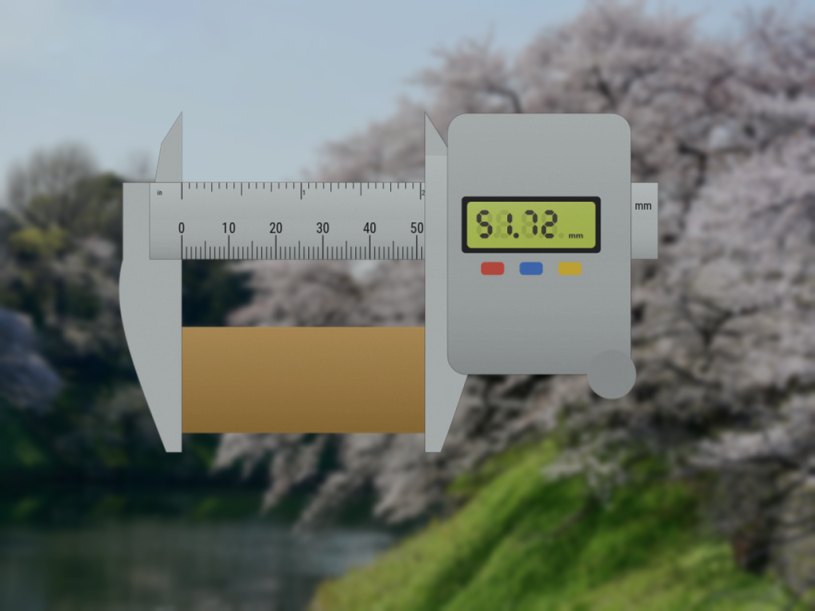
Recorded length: 51.72 mm
